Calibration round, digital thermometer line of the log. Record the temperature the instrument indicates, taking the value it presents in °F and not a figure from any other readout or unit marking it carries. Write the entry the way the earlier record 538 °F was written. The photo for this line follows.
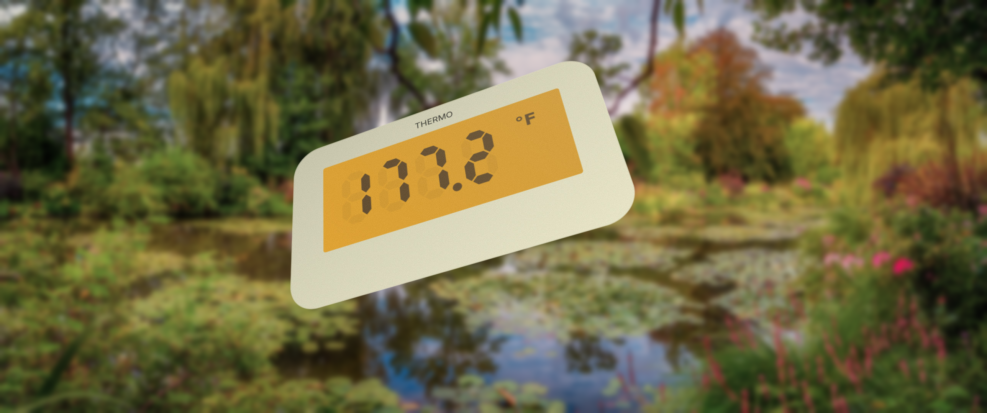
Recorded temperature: 177.2 °F
